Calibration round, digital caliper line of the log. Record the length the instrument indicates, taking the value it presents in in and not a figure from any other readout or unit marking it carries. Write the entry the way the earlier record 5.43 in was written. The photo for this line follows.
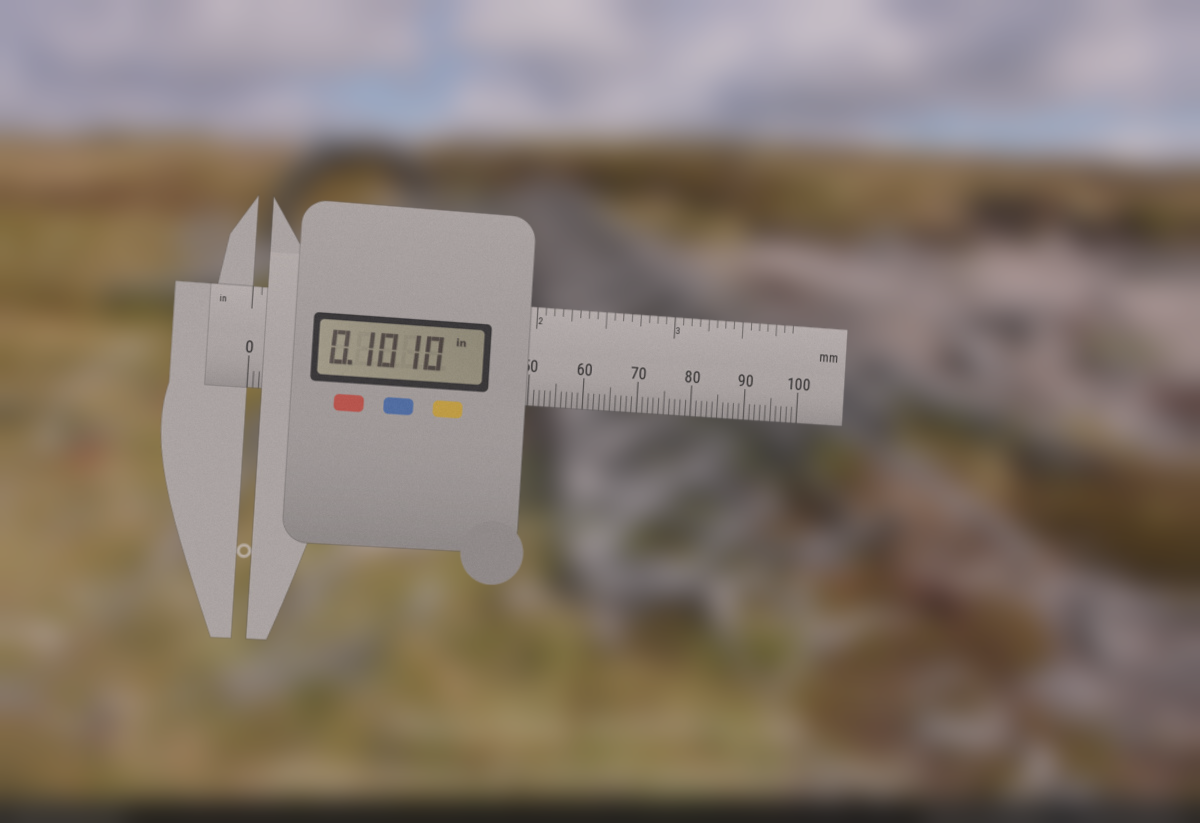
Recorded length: 0.1010 in
